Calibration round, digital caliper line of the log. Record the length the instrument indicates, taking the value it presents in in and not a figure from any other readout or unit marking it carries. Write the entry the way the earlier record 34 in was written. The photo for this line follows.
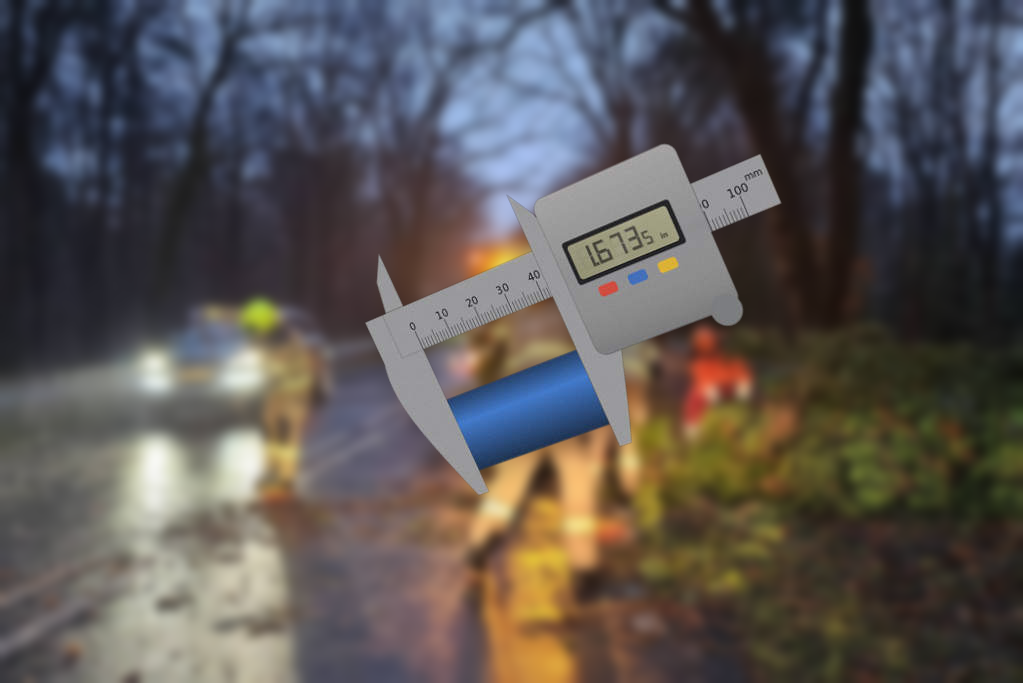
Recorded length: 1.6735 in
